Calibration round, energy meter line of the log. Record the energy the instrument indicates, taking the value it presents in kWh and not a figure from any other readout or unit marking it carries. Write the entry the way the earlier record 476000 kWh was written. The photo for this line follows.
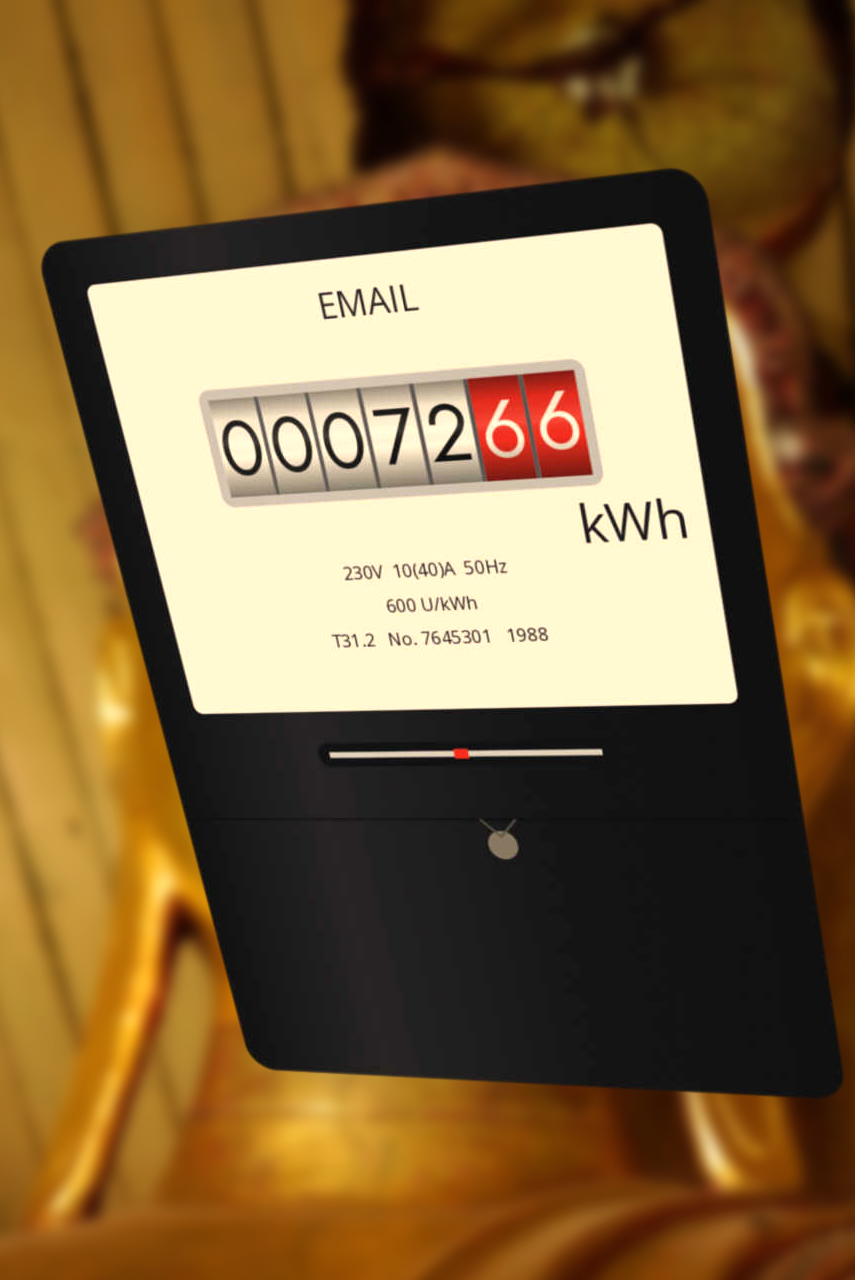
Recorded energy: 72.66 kWh
